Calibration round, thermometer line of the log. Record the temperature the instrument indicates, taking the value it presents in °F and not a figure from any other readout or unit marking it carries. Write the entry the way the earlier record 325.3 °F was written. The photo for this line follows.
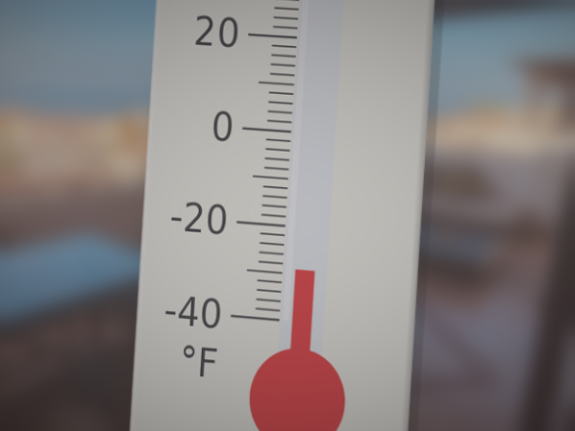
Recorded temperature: -29 °F
